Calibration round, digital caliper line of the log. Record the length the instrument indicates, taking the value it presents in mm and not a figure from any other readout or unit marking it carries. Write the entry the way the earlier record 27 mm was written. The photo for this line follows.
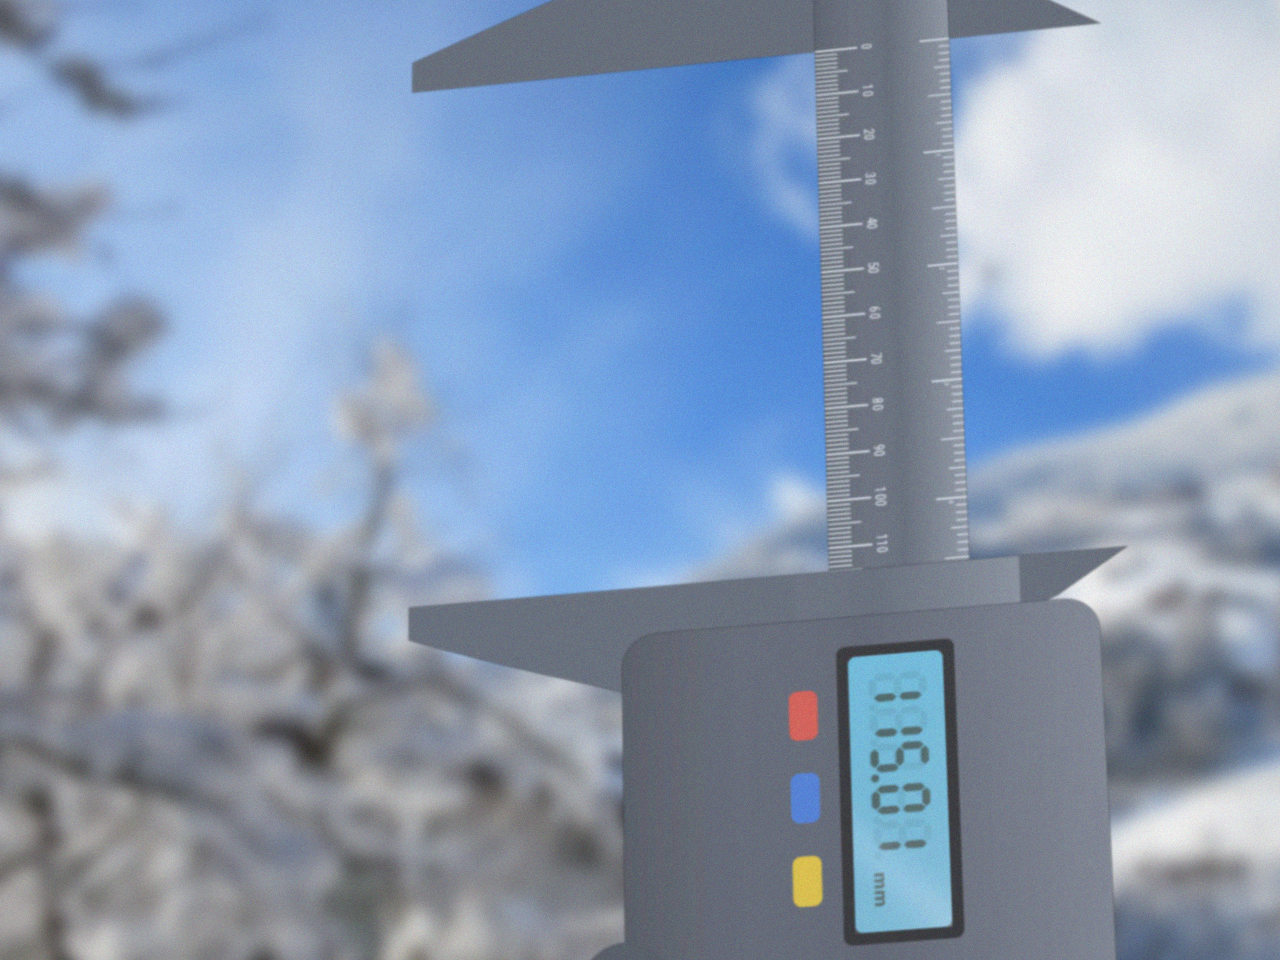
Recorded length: 115.01 mm
